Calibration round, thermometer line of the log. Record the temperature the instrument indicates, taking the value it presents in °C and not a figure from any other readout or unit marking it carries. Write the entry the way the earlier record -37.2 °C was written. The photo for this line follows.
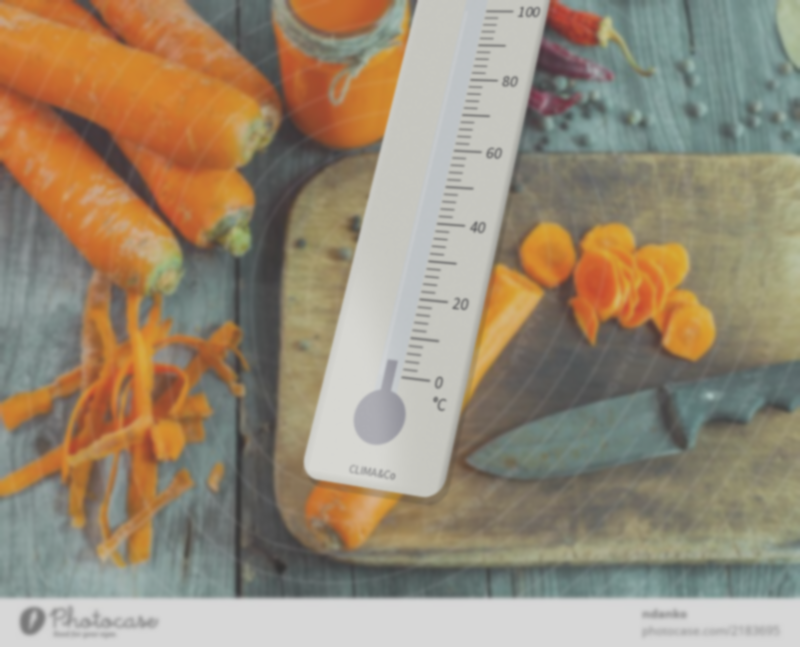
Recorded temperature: 4 °C
